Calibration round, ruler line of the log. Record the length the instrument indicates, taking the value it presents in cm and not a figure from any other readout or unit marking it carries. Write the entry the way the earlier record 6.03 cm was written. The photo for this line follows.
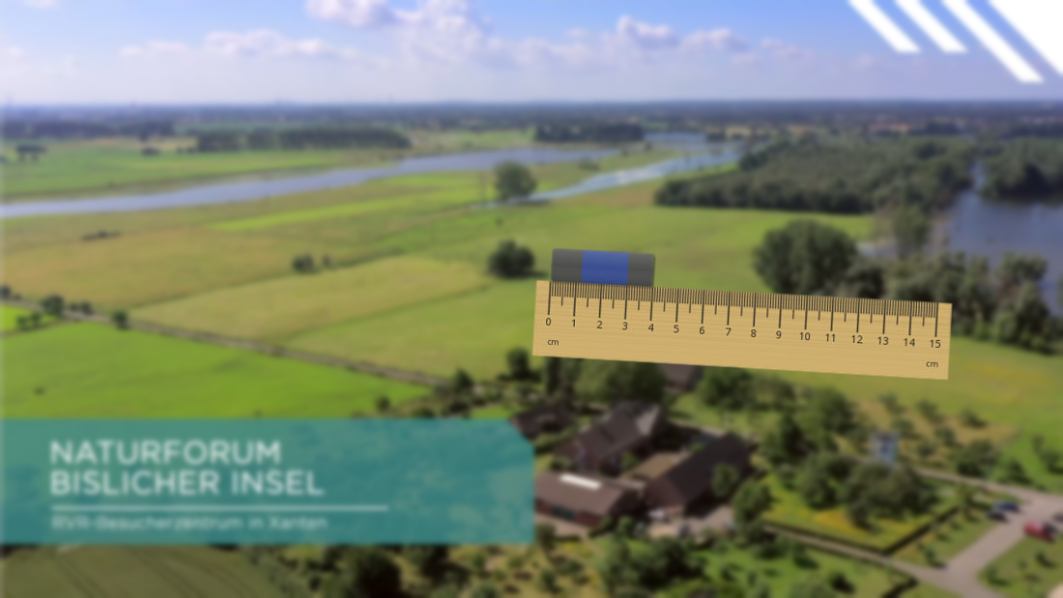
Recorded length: 4 cm
